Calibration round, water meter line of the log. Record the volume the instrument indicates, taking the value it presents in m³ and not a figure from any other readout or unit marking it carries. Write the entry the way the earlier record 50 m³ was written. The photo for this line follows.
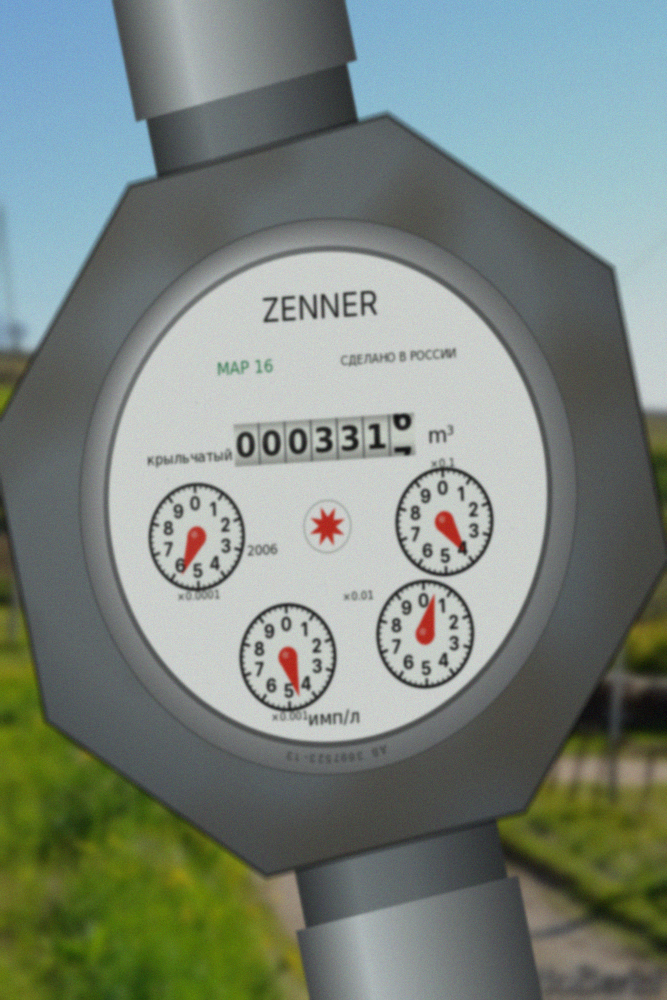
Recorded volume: 3316.4045 m³
